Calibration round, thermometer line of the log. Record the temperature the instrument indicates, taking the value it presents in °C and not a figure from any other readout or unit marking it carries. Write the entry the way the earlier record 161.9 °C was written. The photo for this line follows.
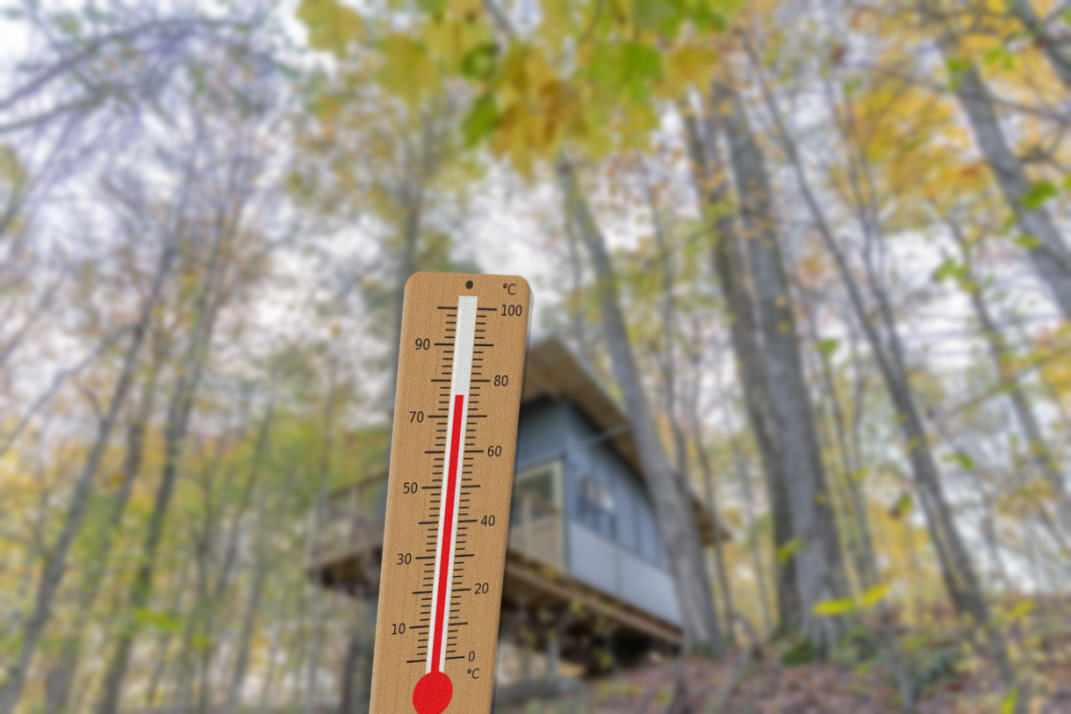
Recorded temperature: 76 °C
